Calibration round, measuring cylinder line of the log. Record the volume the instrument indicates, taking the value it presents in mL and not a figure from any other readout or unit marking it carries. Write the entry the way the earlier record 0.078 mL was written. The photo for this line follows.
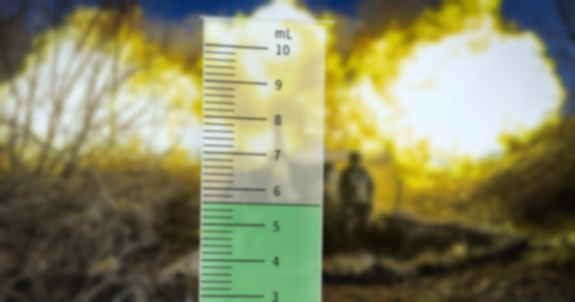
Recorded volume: 5.6 mL
